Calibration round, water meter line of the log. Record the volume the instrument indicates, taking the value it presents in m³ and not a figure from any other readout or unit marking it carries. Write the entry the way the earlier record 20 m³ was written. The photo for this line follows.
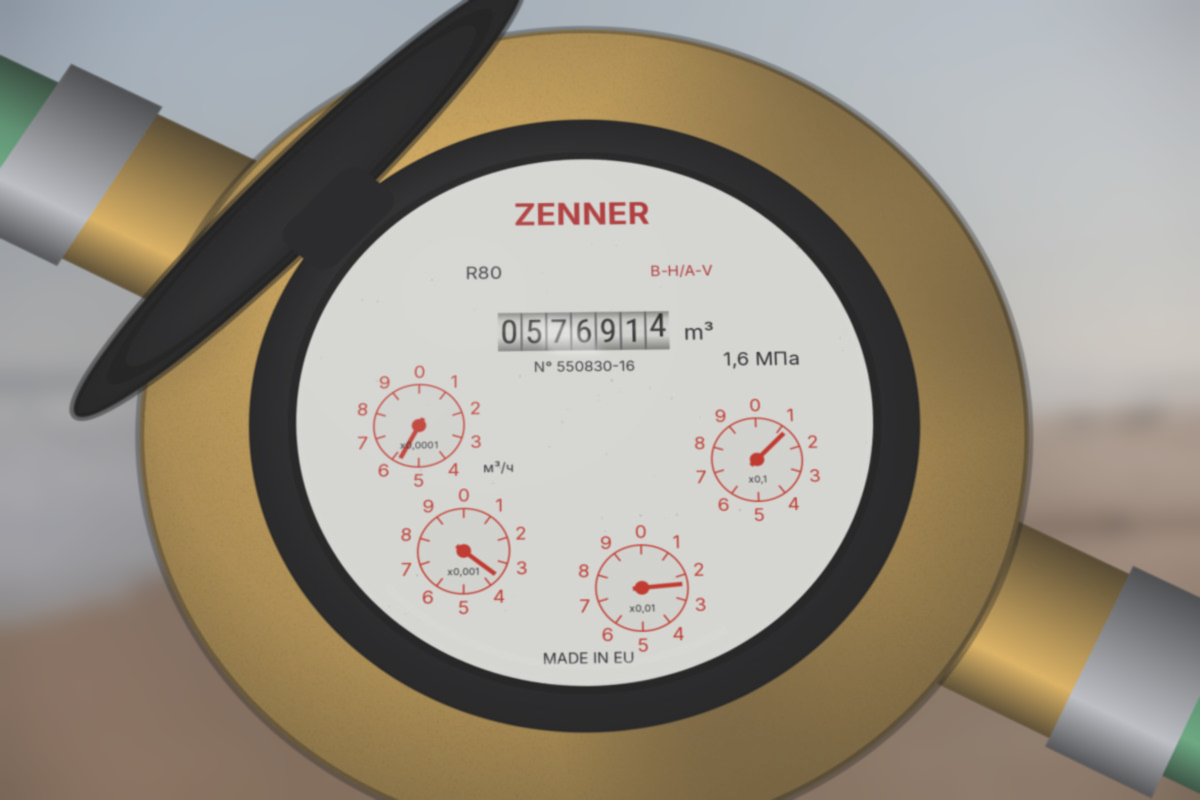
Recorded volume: 576914.1235 m³
